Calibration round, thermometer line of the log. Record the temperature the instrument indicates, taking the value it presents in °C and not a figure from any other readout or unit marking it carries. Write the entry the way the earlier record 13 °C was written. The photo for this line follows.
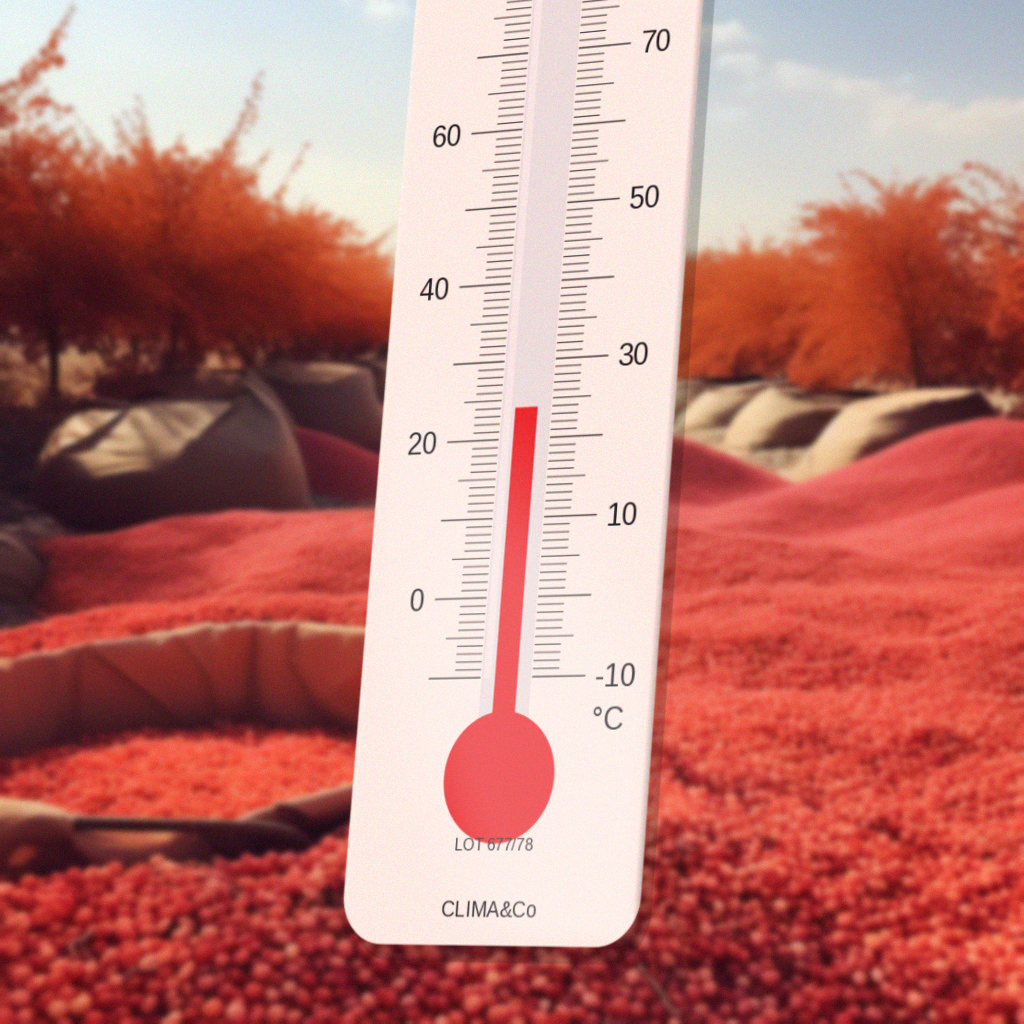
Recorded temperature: 24 °C
